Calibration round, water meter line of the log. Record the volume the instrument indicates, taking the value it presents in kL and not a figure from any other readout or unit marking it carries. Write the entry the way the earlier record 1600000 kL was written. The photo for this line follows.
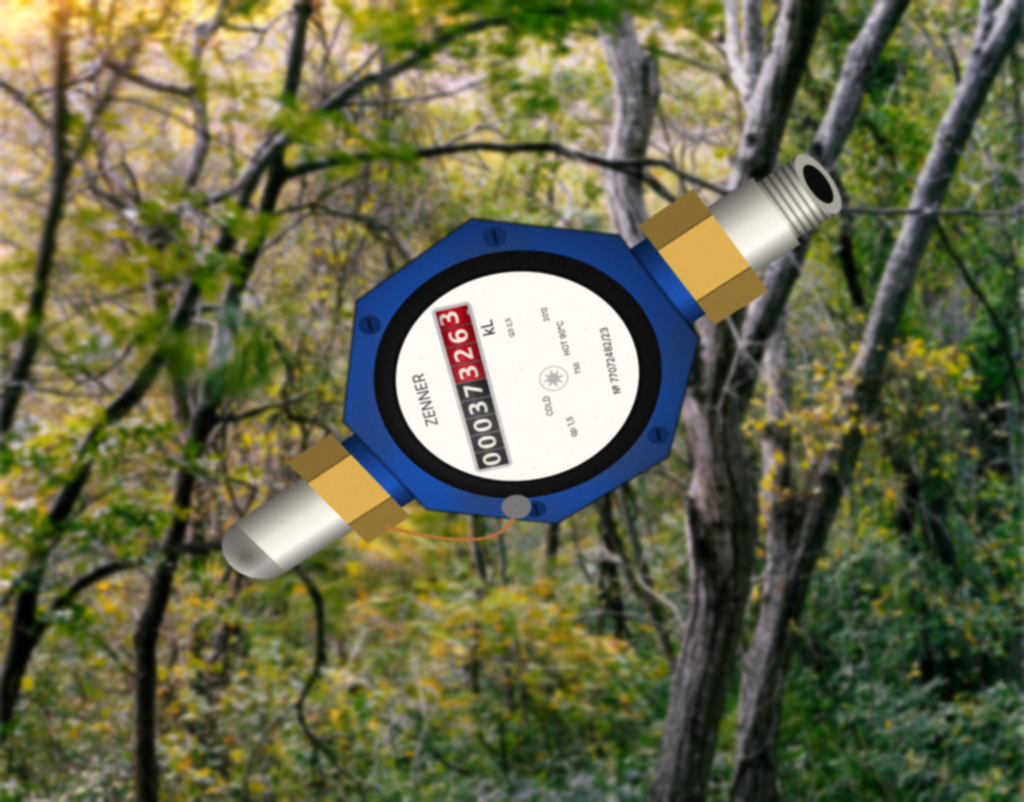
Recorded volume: 37.3263 kL
